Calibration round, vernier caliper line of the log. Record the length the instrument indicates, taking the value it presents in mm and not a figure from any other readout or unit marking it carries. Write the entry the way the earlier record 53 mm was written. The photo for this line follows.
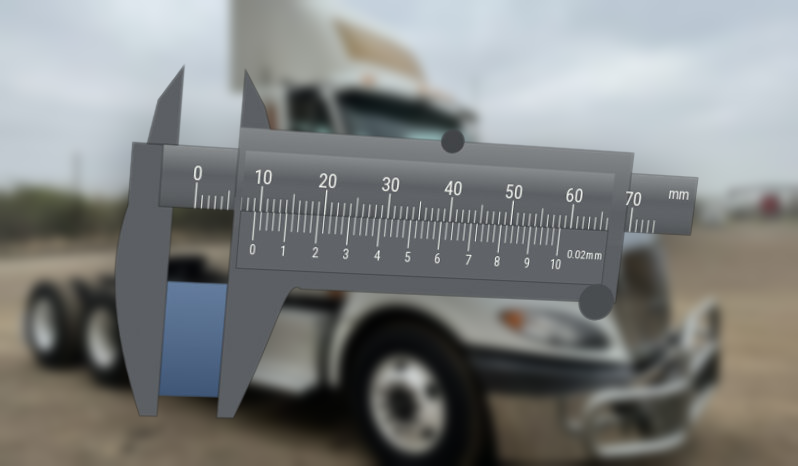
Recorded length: 9.2 mm
